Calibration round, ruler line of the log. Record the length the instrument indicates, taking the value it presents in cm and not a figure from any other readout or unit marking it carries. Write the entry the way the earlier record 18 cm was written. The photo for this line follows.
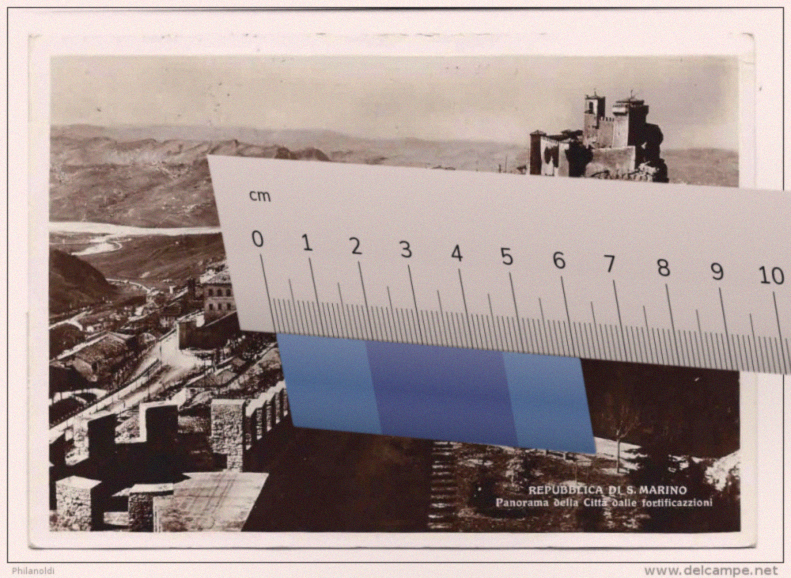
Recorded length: 6.1 cm
